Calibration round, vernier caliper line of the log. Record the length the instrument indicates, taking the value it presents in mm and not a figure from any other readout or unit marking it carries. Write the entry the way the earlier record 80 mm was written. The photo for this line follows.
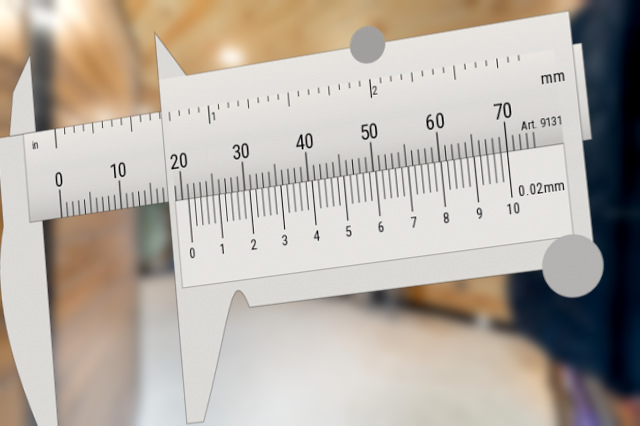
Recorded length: 21.0 mm
